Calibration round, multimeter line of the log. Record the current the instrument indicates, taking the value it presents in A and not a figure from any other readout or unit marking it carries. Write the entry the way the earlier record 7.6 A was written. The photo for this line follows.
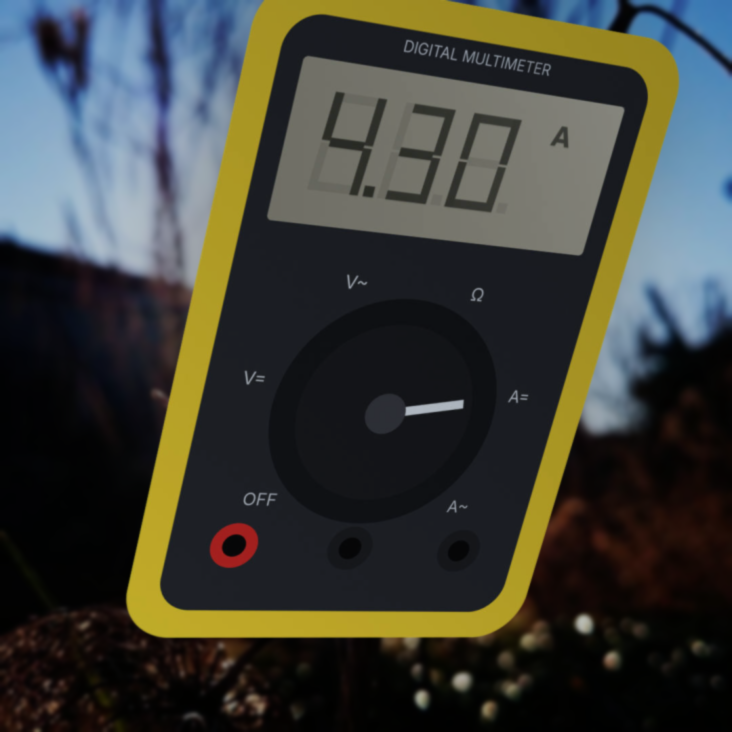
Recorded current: 4.30 A
